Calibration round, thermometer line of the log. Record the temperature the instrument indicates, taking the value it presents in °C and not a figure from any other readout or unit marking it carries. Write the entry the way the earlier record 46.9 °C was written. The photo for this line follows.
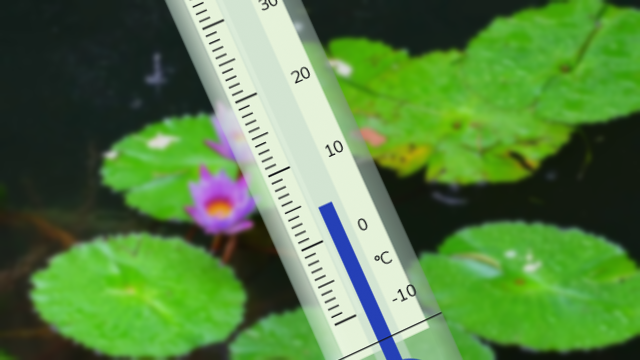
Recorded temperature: 4 °C
